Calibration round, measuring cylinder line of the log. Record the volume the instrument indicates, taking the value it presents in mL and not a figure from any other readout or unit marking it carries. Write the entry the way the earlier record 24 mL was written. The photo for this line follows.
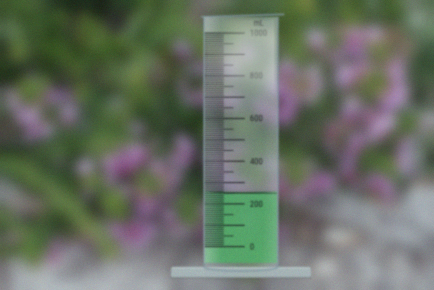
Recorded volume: 250 mL
